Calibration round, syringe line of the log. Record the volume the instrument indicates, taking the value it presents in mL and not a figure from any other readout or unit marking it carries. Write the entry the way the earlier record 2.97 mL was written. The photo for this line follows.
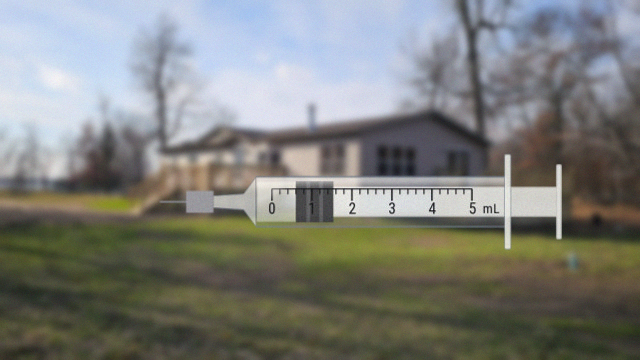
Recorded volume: 0.6 mL
